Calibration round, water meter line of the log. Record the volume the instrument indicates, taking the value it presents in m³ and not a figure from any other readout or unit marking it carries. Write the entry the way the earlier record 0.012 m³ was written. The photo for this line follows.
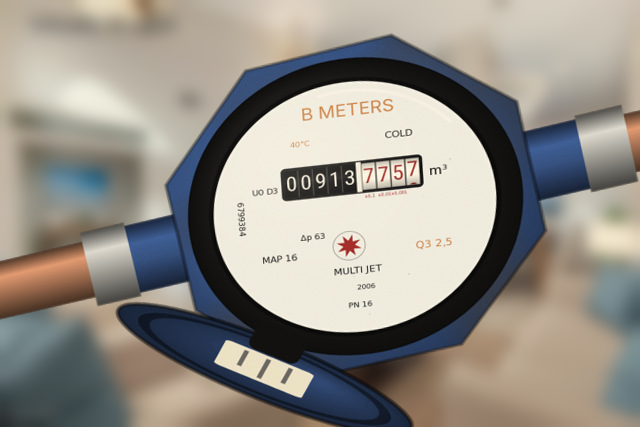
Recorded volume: 913.7757 m³
